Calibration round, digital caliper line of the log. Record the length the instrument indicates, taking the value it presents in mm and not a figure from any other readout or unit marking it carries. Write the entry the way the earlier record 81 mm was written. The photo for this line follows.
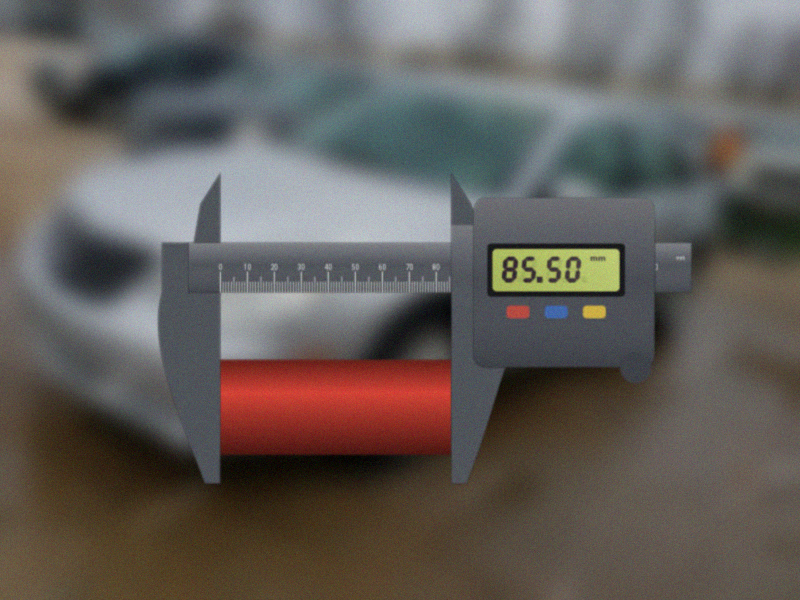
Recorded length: 85.50 mm
